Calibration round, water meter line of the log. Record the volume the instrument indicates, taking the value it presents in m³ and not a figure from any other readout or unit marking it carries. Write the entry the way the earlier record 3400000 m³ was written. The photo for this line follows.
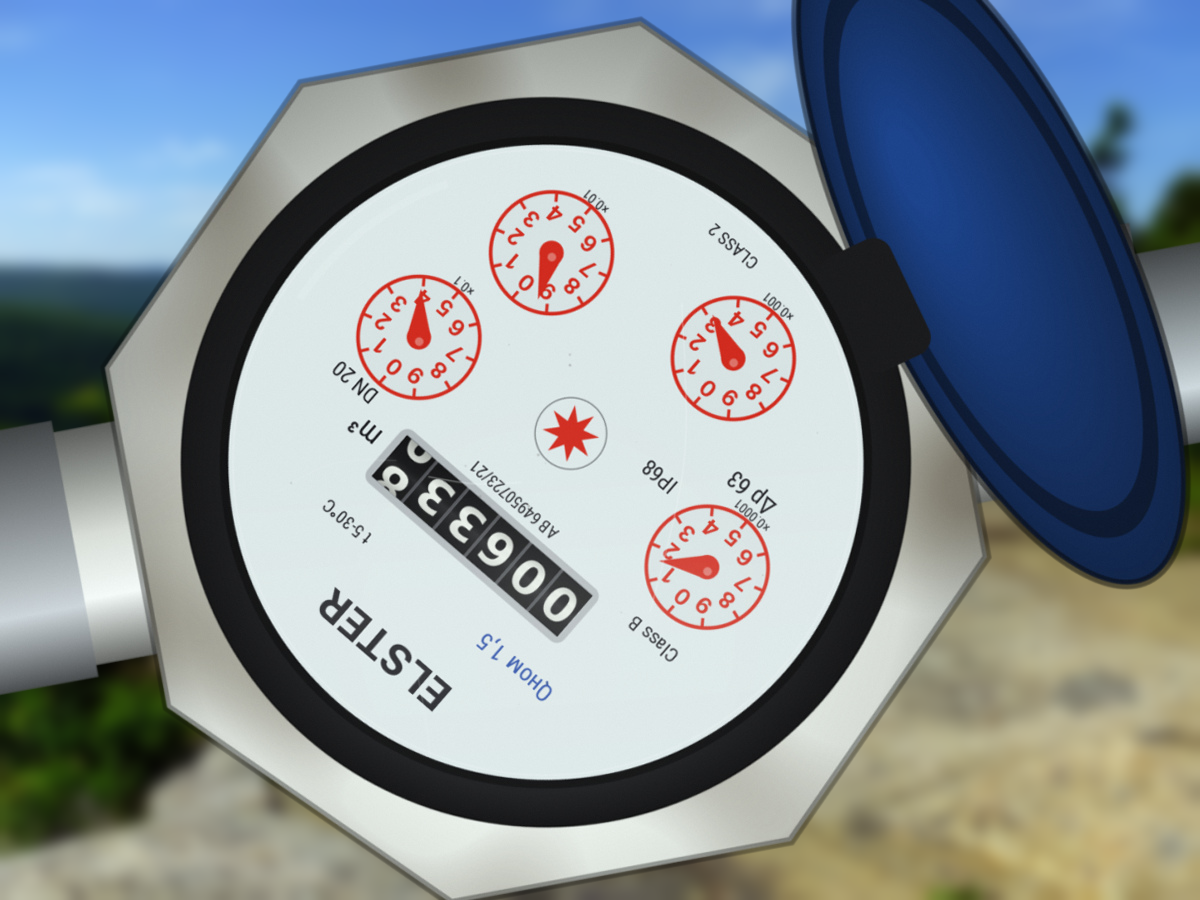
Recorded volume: 6338.3931 m³
